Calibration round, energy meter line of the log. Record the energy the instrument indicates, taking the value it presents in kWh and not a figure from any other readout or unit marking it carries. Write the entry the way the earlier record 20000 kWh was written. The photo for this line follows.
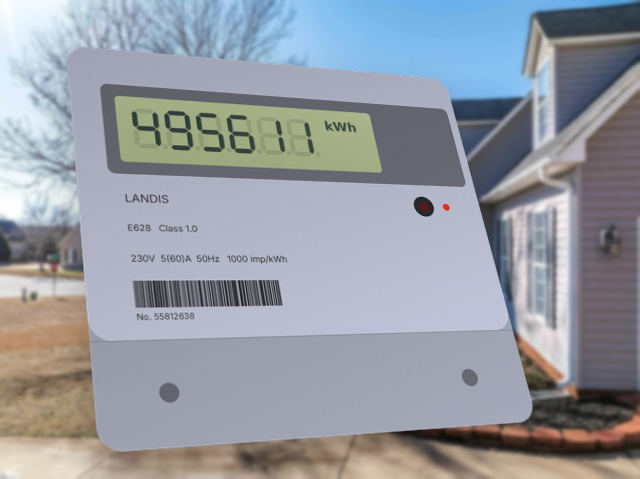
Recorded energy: 495611 kWh
